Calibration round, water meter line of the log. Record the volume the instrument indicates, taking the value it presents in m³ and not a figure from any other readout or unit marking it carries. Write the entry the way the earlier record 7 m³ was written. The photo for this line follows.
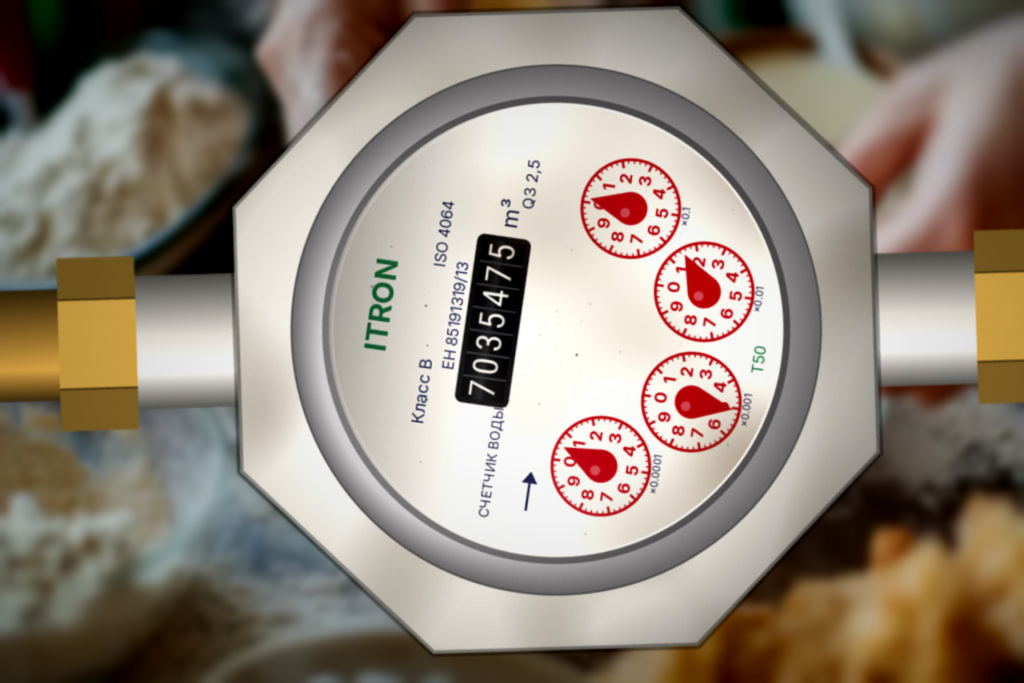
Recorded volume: 7035475.0150 m³
